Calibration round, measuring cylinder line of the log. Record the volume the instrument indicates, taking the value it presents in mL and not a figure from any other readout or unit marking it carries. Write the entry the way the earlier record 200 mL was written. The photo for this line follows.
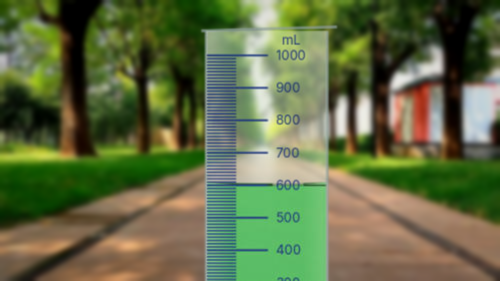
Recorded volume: 600 mL
